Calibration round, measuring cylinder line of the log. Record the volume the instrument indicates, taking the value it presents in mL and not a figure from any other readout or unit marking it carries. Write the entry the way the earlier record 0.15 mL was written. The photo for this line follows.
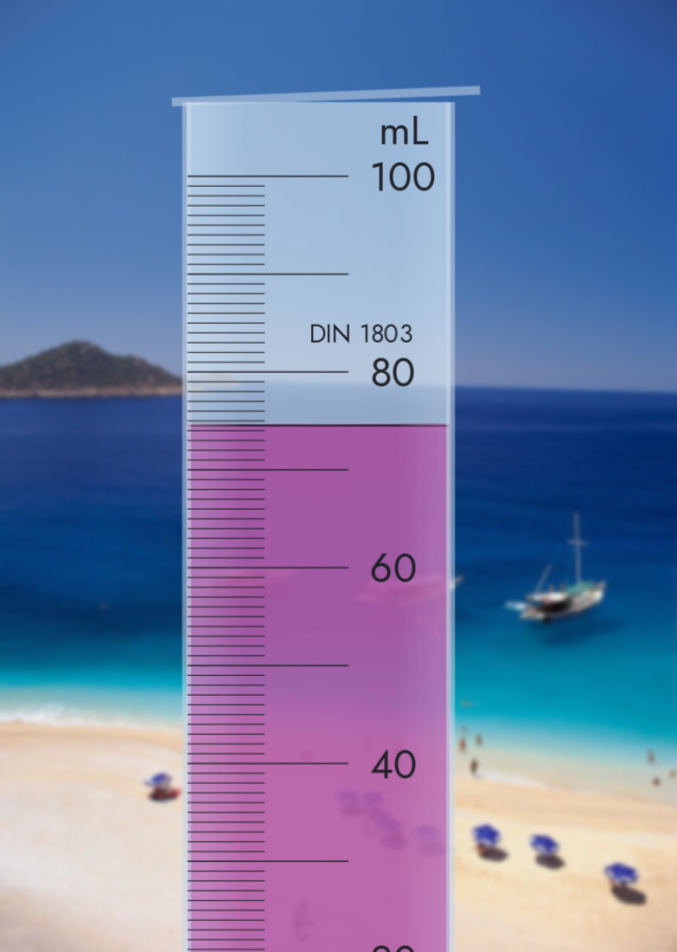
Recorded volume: 74.5 mL
